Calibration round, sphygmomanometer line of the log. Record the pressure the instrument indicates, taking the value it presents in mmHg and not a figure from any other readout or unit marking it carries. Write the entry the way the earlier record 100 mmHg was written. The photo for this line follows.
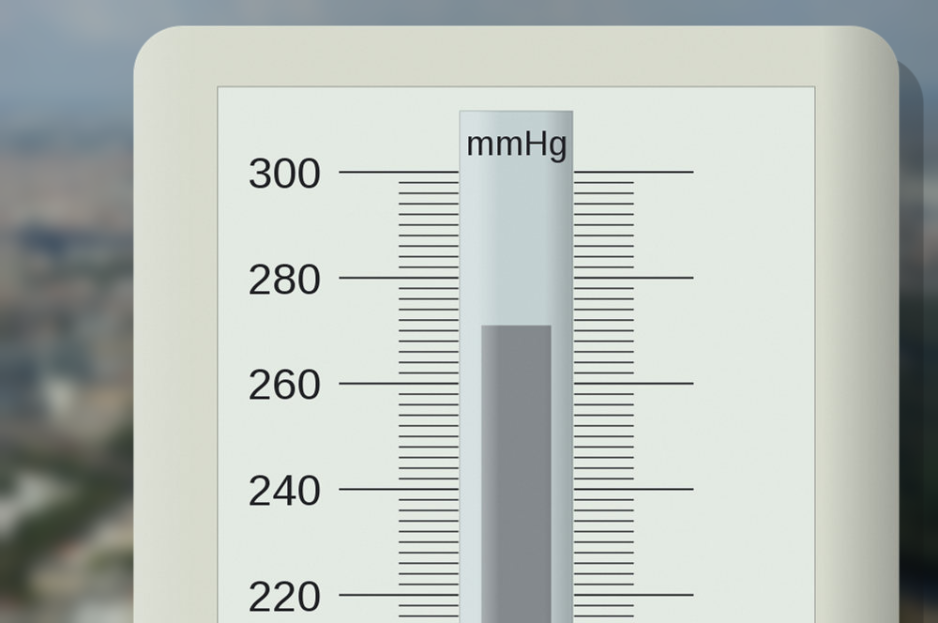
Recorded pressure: 271 mmHg
